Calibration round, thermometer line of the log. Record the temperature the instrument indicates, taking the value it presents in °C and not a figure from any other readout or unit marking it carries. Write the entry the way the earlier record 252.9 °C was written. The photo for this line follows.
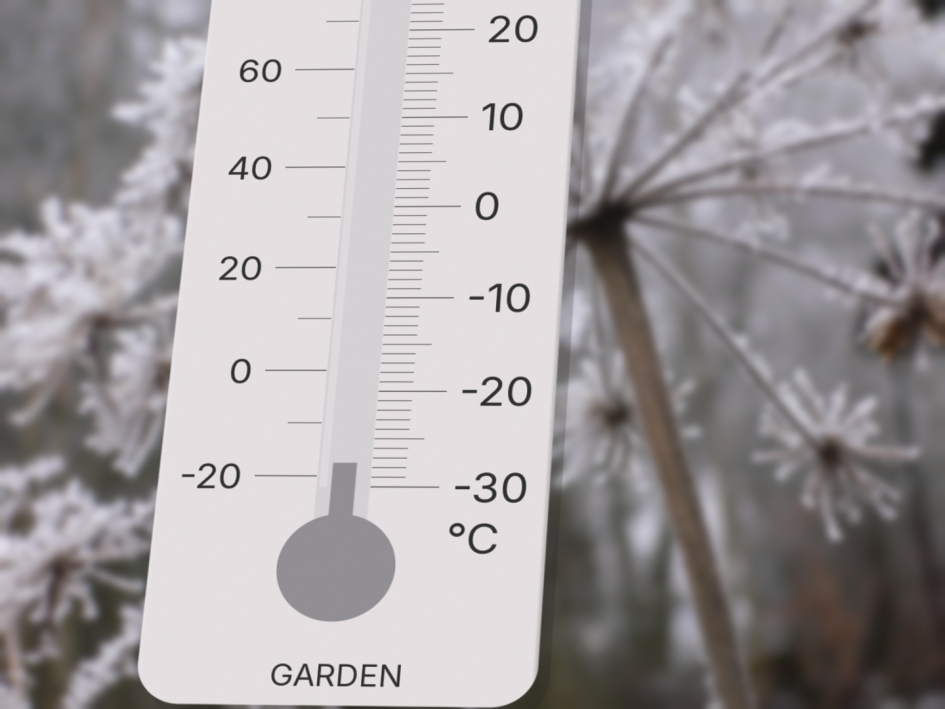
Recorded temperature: -27.5 °C
